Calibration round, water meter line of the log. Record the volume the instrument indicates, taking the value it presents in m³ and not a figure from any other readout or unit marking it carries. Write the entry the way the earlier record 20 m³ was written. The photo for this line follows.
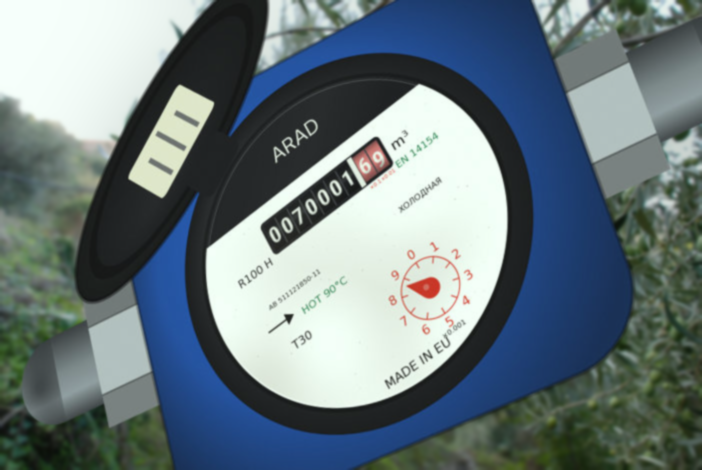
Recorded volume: 70001.688 m³
